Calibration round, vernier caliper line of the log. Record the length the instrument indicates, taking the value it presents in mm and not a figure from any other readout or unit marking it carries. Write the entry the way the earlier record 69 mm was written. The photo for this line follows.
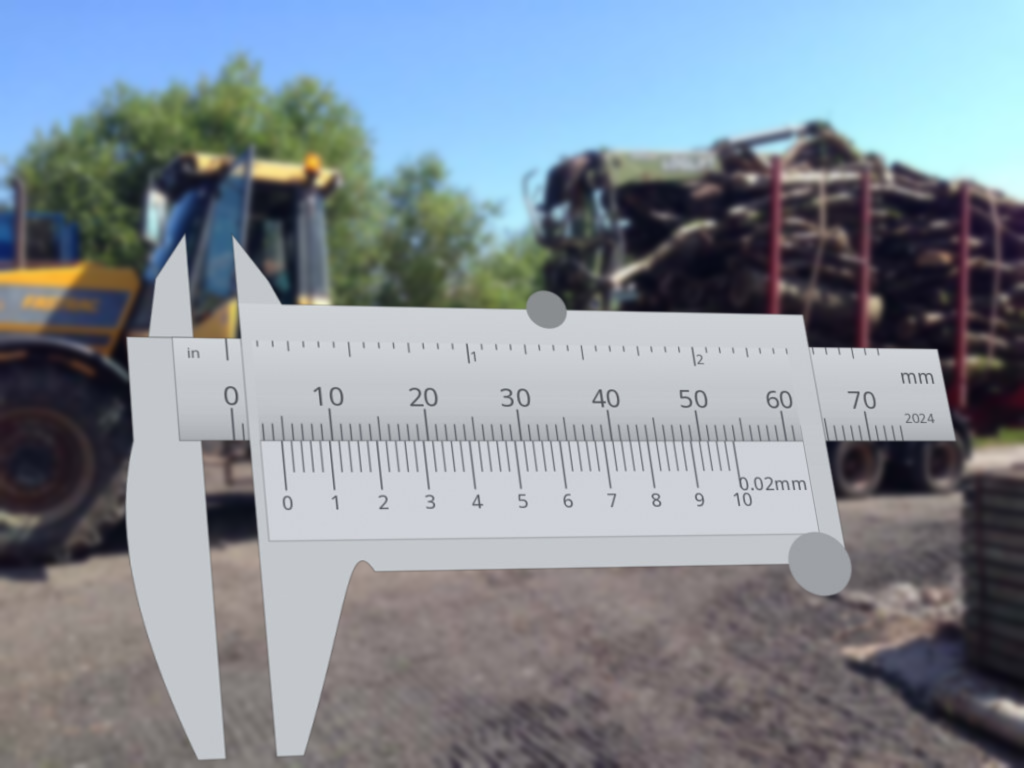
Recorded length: 4.8 mm
